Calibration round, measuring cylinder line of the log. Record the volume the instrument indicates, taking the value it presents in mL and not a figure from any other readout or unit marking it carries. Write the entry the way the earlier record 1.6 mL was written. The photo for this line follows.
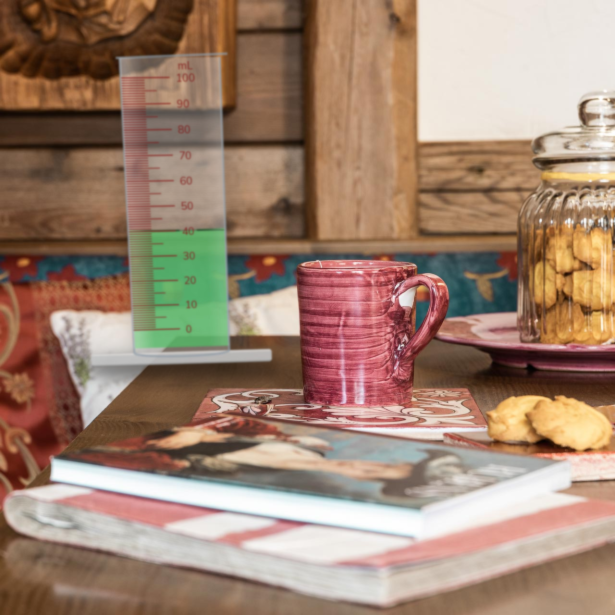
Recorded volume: 40 mL
